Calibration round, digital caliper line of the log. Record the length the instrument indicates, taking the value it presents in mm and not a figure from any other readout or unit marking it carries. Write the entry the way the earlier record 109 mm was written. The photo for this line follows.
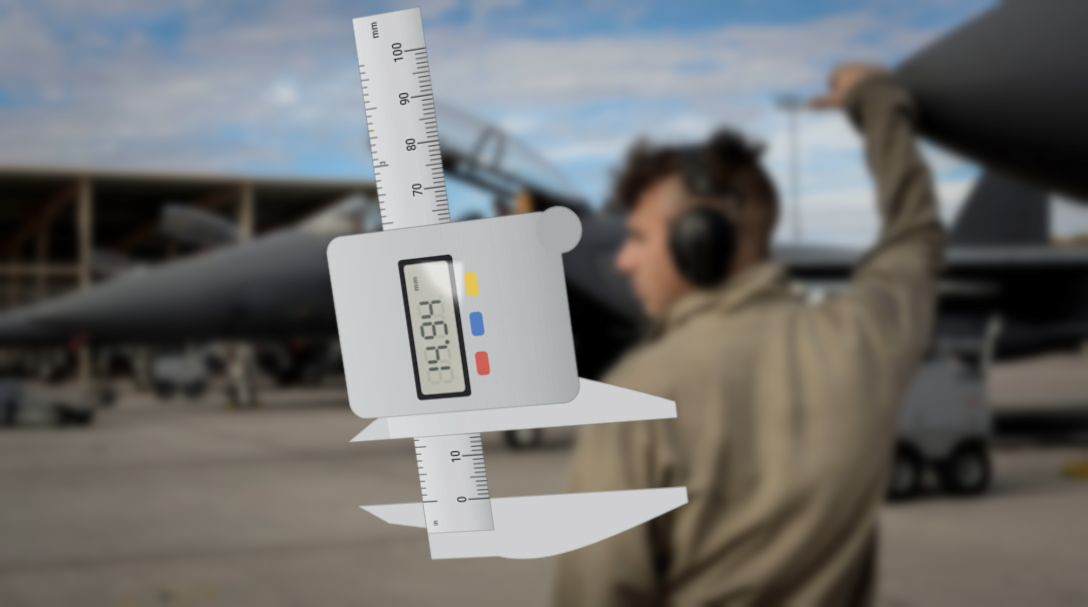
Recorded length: 14.94 mm
